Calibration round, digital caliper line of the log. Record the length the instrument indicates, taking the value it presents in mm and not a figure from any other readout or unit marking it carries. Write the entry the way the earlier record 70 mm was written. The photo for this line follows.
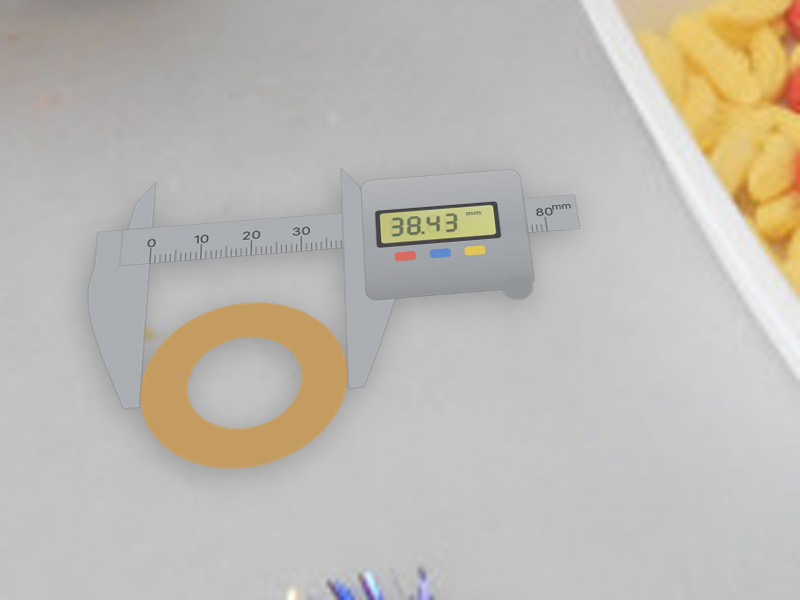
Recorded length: 38.43 mm
